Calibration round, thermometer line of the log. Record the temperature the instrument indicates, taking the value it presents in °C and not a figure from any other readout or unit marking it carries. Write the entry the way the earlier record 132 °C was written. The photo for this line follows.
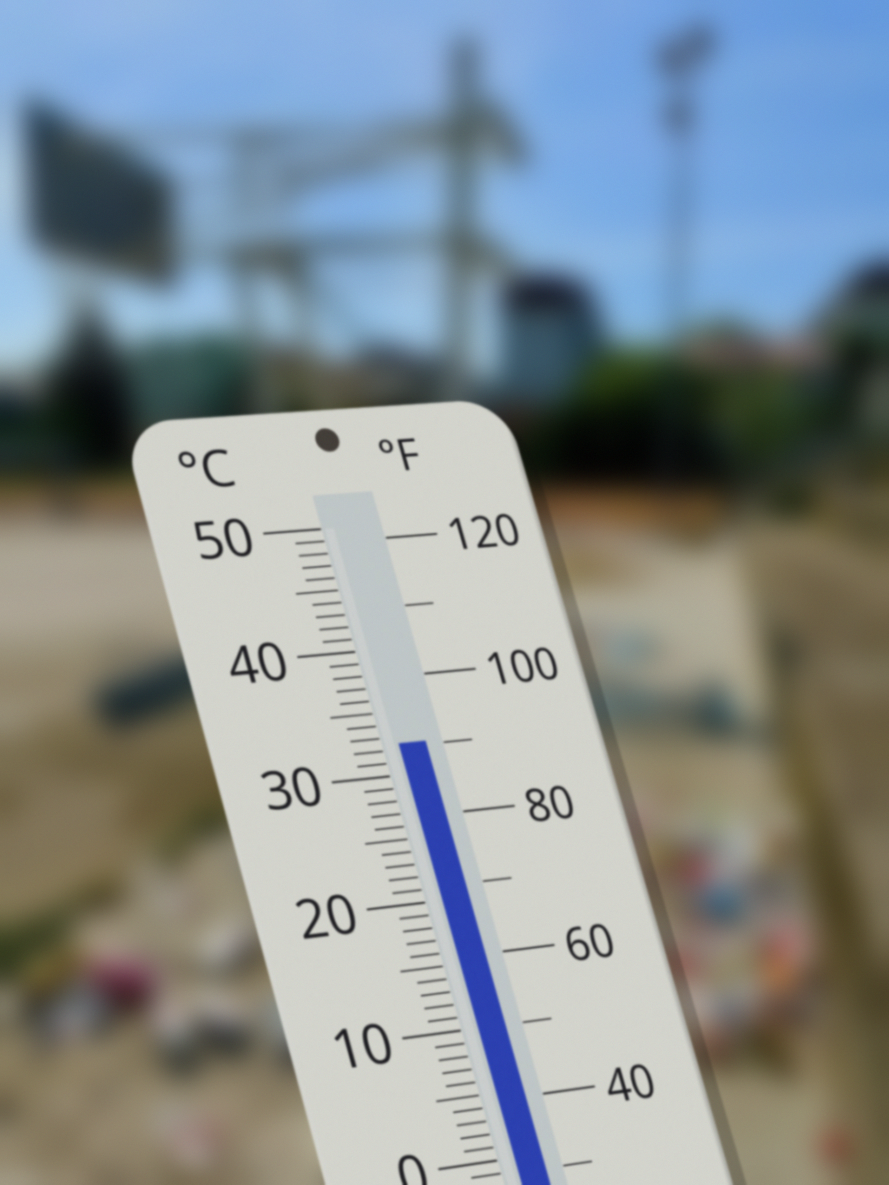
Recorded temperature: 32.5 °C
